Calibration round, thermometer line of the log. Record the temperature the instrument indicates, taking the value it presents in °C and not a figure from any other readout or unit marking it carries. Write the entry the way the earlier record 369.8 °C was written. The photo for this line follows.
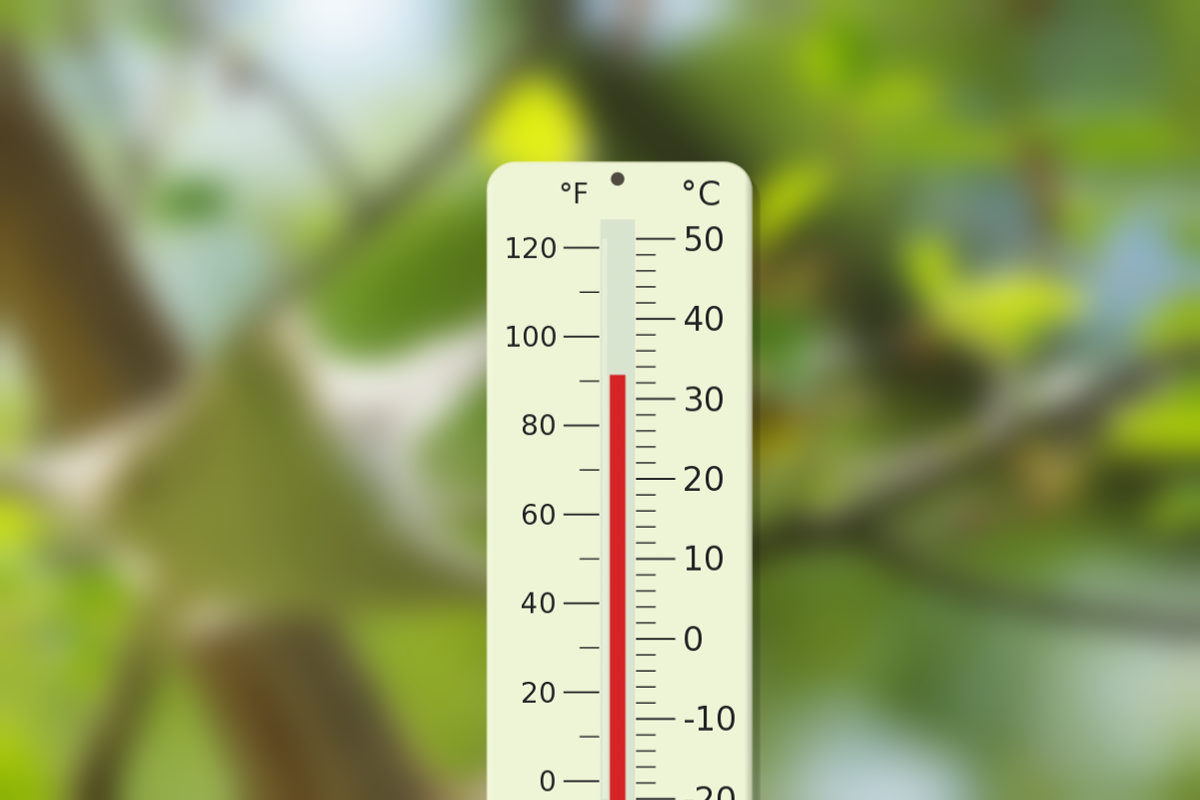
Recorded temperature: 33 °C
